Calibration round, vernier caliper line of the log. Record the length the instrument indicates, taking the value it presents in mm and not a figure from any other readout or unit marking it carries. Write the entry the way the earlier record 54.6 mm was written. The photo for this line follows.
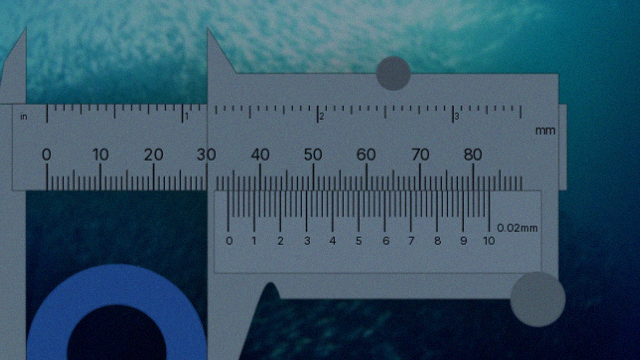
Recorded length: 34.0 mm
